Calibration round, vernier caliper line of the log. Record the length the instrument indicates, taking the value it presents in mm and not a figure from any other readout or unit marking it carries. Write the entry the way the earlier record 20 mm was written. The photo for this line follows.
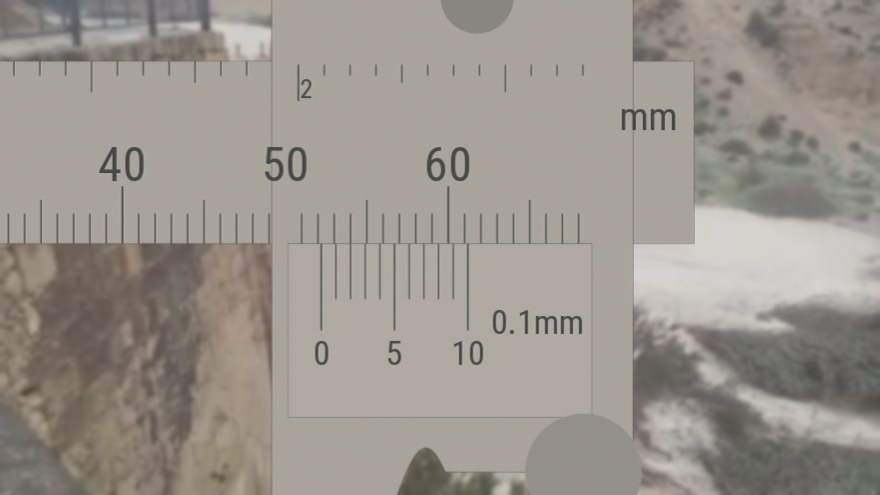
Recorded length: 52.2 mm
